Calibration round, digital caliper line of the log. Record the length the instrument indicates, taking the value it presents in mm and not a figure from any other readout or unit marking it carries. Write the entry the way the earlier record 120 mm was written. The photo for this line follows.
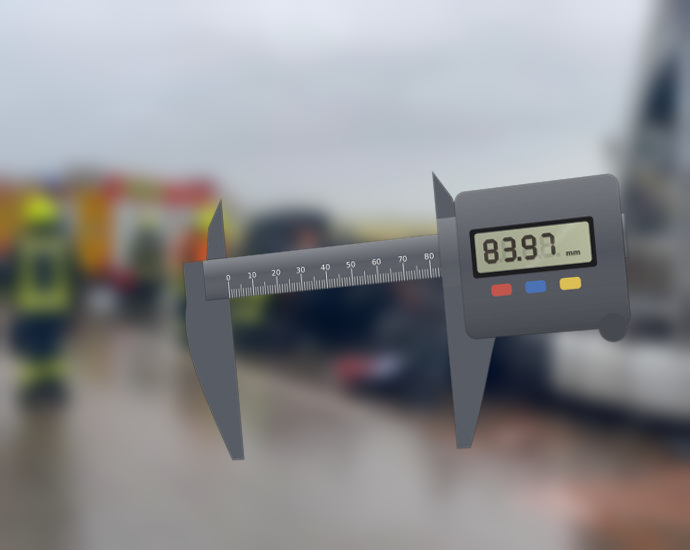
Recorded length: 83.97 mm
